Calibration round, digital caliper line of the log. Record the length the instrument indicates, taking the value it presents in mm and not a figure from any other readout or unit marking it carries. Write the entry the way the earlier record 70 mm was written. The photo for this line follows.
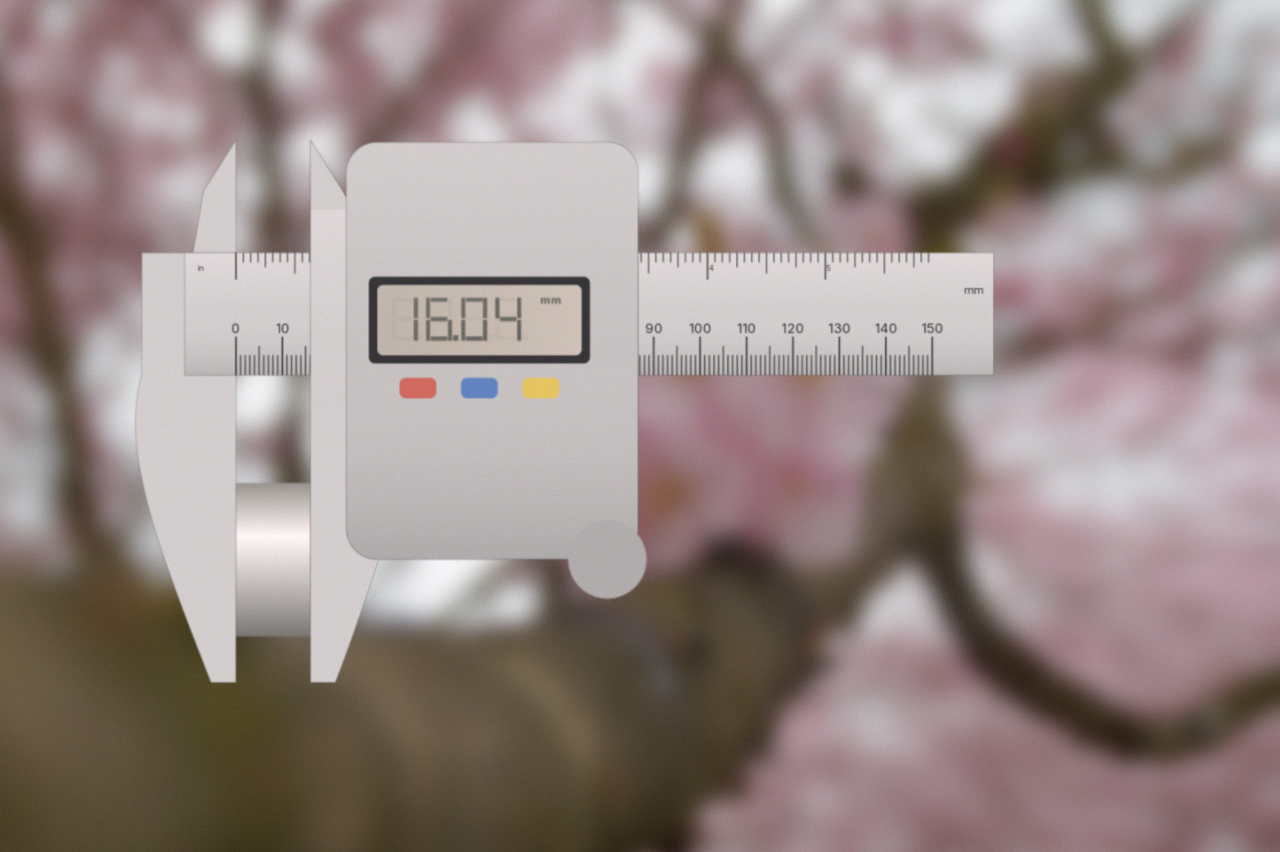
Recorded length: 16.04 mm
